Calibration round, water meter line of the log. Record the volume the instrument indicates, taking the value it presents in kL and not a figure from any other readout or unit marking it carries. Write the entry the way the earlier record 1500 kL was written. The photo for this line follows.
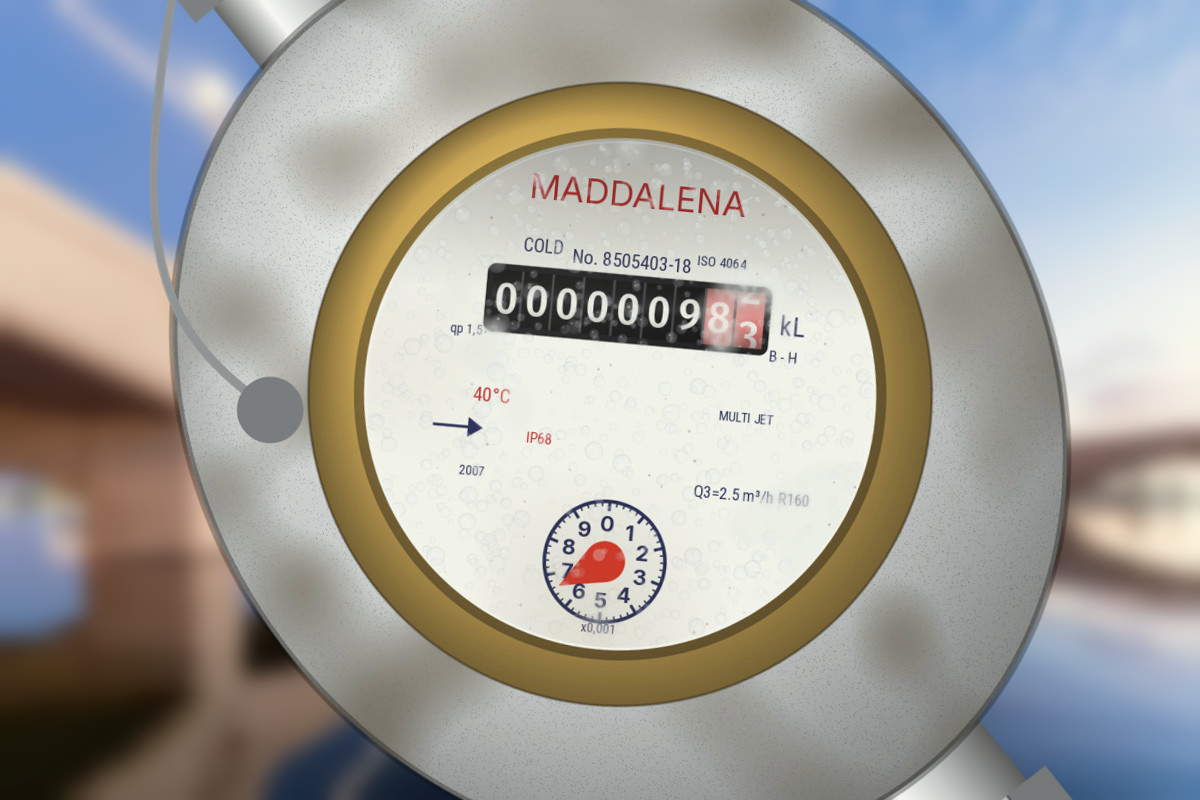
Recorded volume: 9.826 kL
